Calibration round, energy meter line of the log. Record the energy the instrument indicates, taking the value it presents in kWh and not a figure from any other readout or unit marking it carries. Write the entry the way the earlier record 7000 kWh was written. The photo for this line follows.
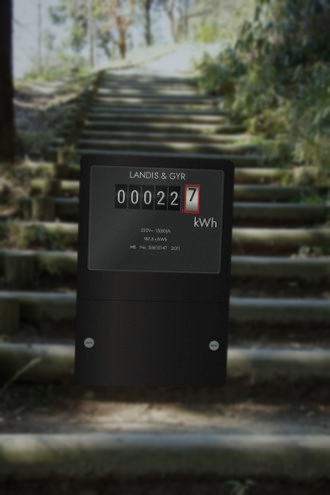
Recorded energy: 22.7 kWh
